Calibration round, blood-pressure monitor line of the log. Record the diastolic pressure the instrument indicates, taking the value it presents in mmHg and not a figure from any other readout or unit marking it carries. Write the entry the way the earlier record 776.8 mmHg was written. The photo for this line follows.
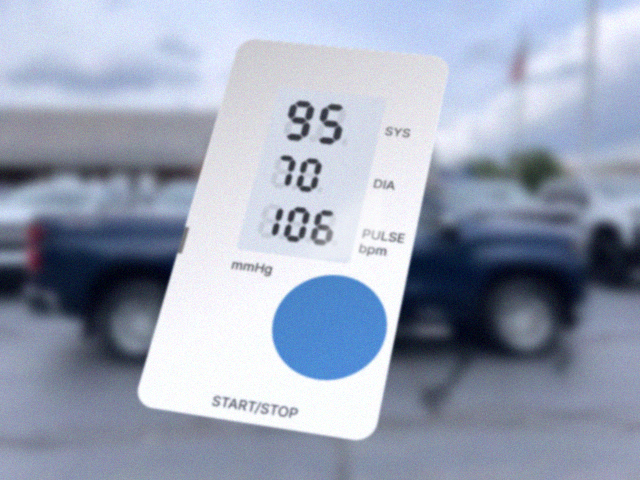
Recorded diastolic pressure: 70 mmHg
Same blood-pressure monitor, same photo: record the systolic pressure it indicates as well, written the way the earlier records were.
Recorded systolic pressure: 95 mmHg
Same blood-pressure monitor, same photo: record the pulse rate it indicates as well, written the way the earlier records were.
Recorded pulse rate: 106 bpm
